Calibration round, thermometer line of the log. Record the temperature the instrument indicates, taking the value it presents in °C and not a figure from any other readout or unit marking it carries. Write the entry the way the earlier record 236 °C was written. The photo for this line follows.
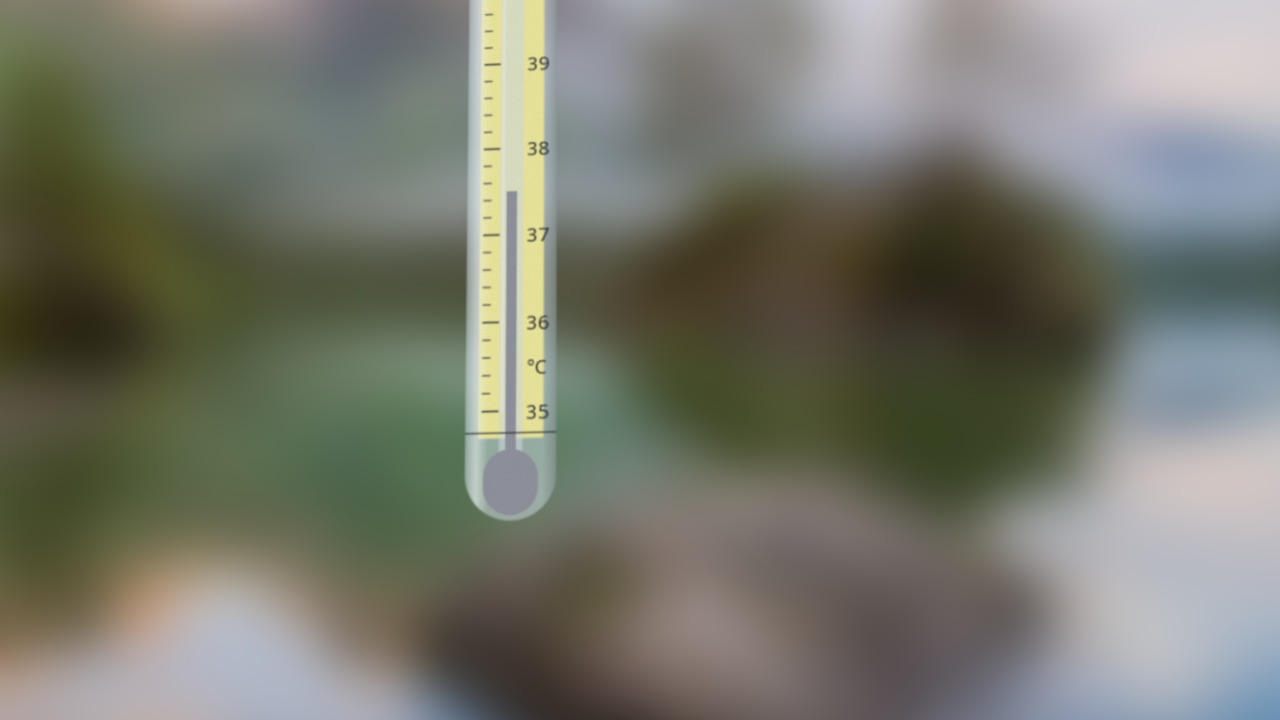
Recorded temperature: 37.5 °C
